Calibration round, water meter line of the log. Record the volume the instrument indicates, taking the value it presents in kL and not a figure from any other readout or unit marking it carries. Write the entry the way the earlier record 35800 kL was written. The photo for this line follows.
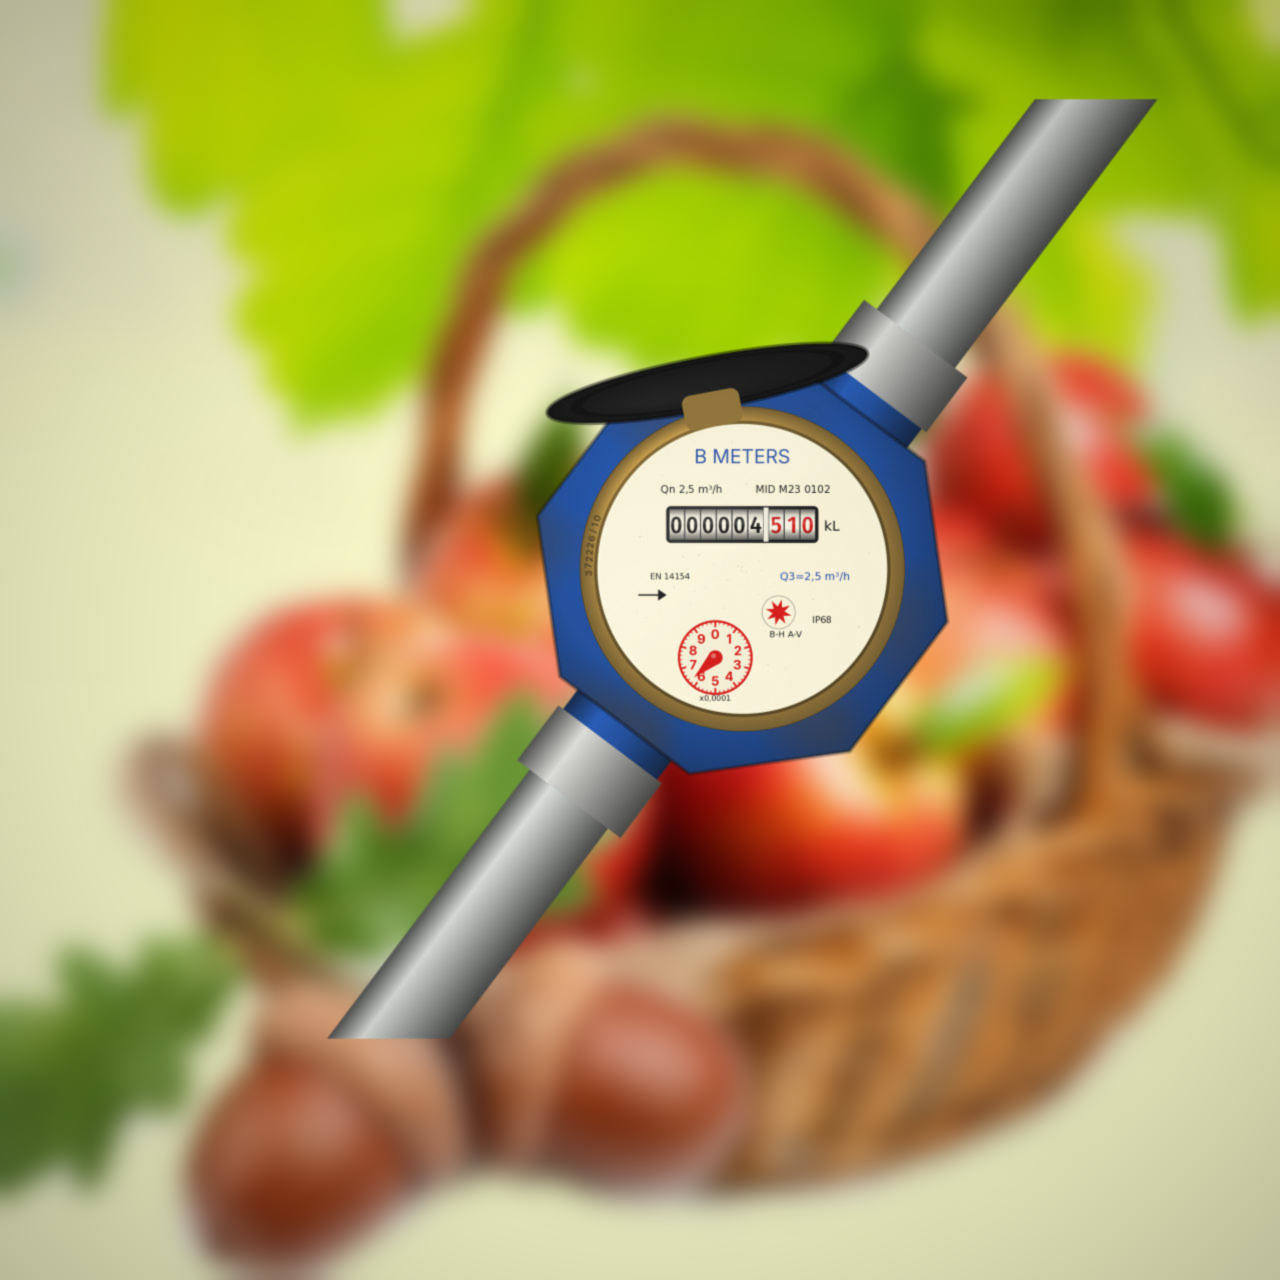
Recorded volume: 4.5106 kL
